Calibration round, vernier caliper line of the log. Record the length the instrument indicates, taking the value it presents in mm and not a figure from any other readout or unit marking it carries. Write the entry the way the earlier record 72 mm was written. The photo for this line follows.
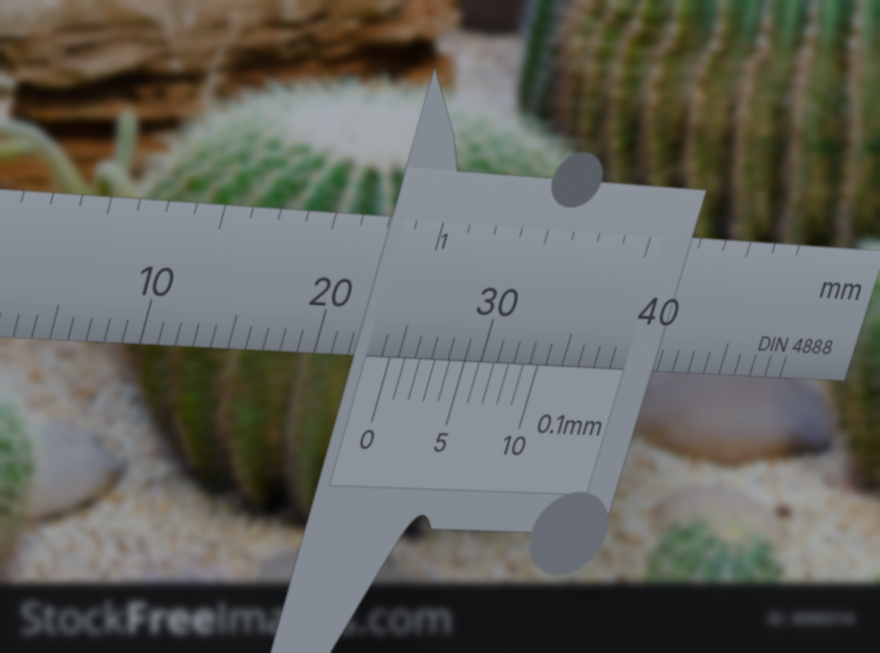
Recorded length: 24.5 mm
